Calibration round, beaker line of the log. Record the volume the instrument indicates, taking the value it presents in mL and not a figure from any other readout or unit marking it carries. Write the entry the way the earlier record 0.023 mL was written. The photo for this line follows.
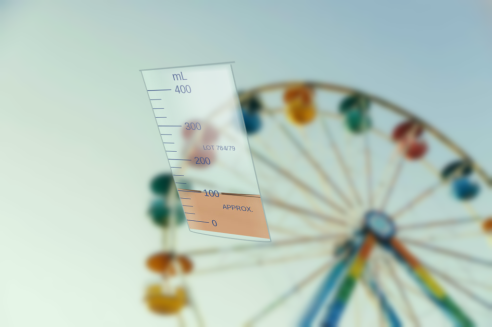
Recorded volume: 100 mL
